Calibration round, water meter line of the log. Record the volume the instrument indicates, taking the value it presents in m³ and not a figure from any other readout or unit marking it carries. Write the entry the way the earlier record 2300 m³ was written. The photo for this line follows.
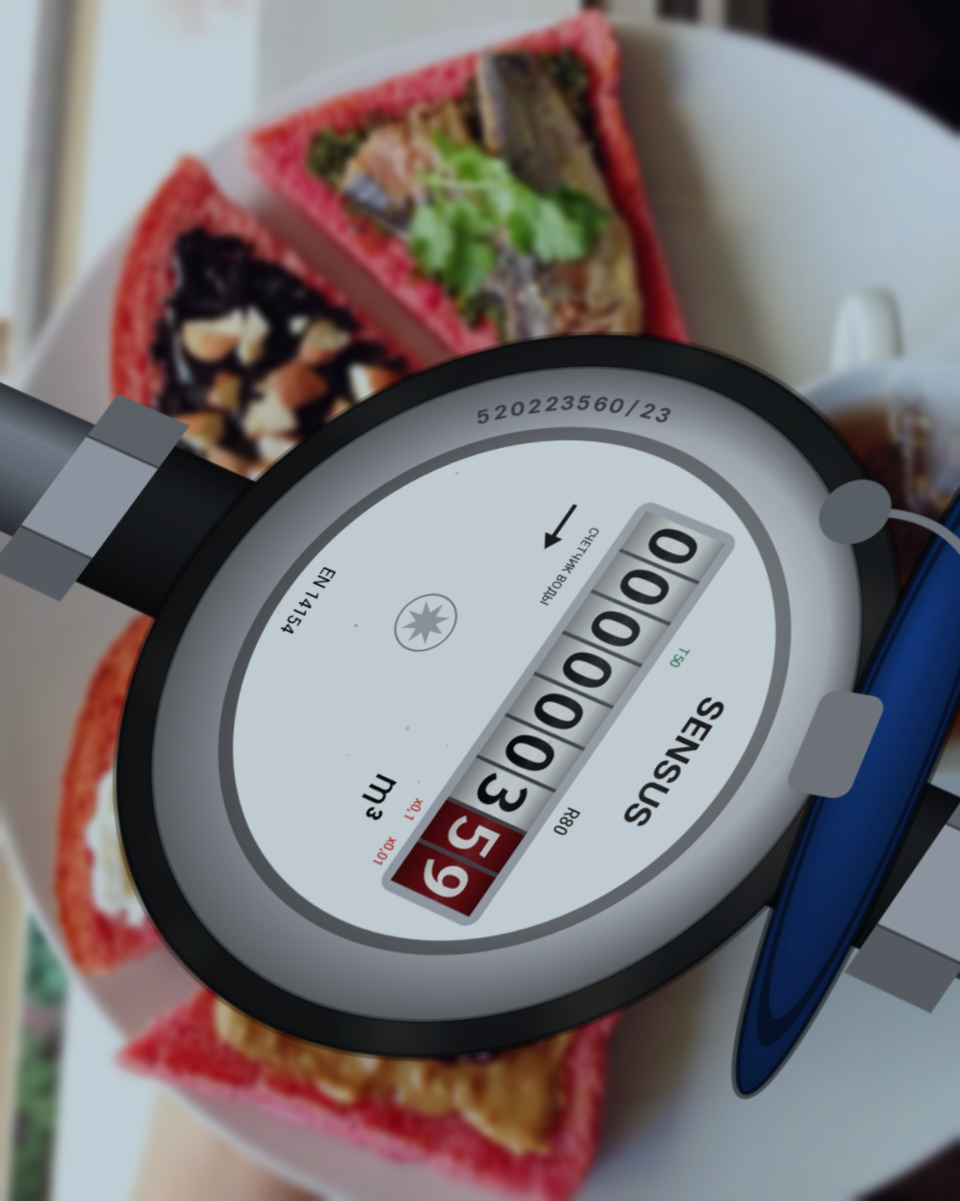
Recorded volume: 3.59 m³
